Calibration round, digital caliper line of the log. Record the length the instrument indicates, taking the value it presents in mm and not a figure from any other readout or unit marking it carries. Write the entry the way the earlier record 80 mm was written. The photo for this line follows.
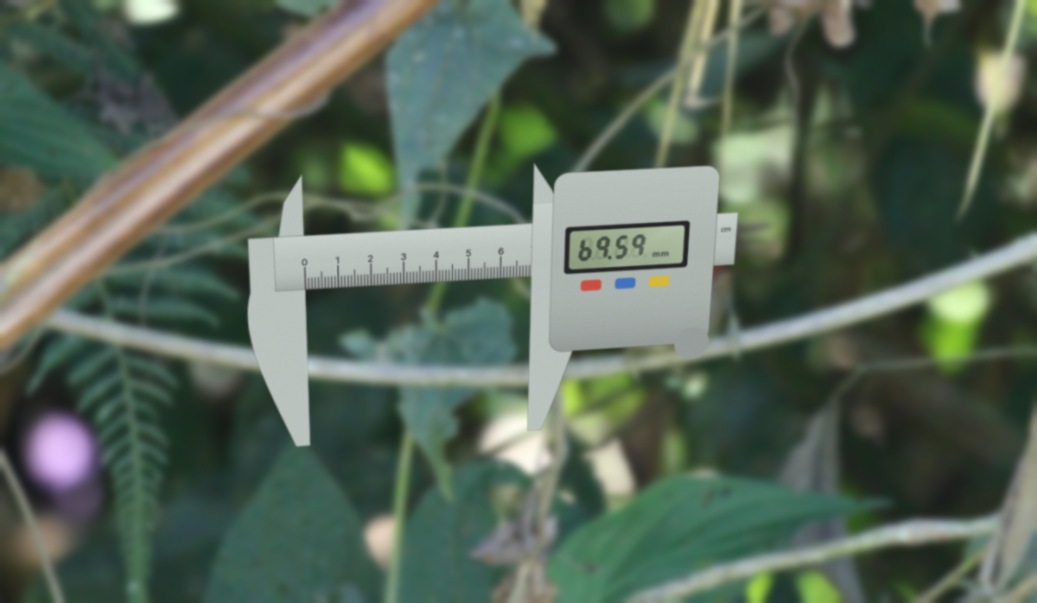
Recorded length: 69.59 mm
